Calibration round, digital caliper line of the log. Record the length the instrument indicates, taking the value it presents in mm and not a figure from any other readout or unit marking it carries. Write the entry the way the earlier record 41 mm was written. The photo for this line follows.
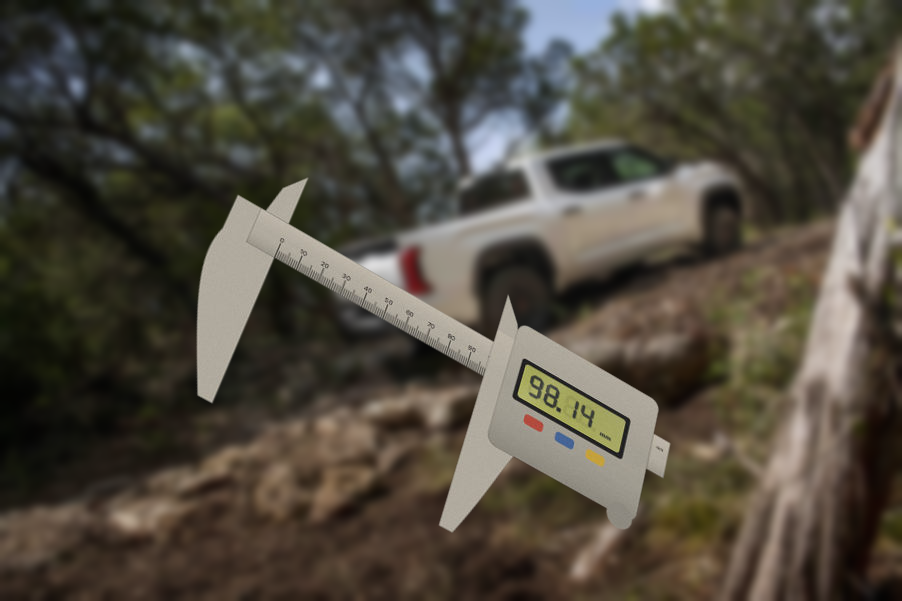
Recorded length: 98.14 mm
